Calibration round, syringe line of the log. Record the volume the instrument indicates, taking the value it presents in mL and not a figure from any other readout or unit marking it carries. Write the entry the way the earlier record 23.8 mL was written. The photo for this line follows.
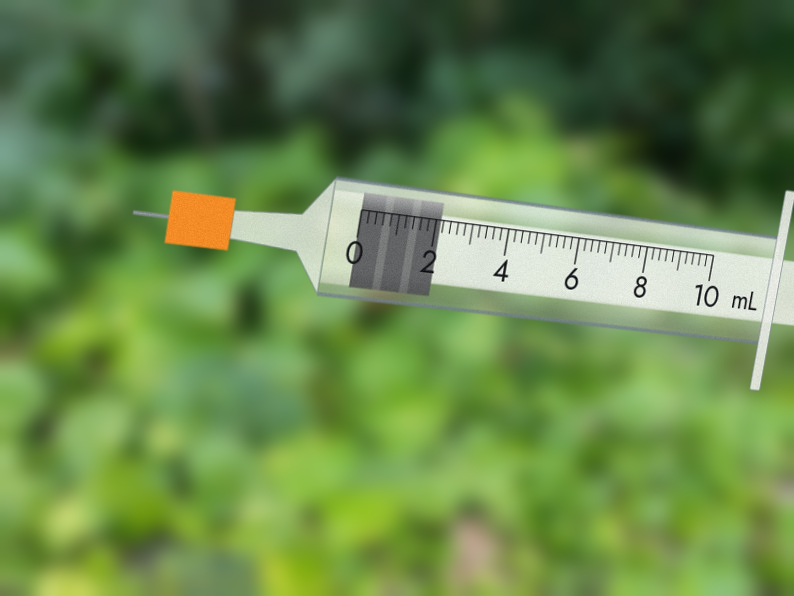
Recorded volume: 0 mL
